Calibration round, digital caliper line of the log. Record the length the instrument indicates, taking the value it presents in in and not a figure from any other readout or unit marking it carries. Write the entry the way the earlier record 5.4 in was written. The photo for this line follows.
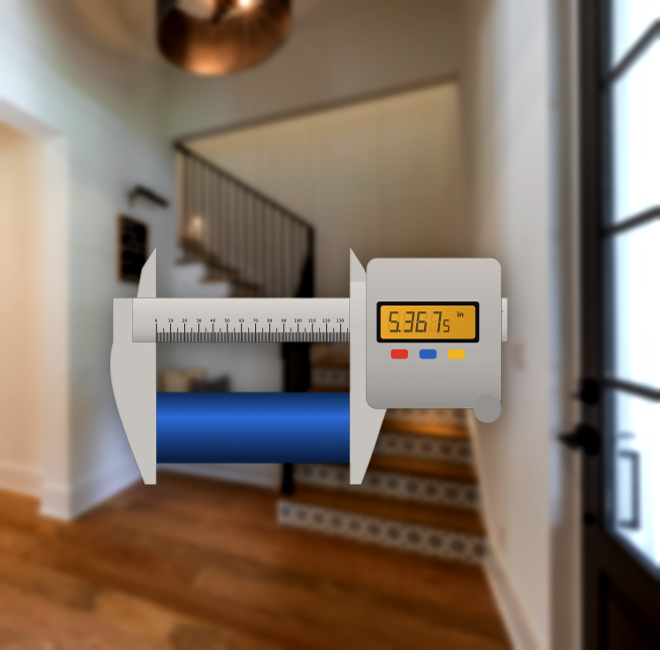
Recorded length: 5.3675 in
